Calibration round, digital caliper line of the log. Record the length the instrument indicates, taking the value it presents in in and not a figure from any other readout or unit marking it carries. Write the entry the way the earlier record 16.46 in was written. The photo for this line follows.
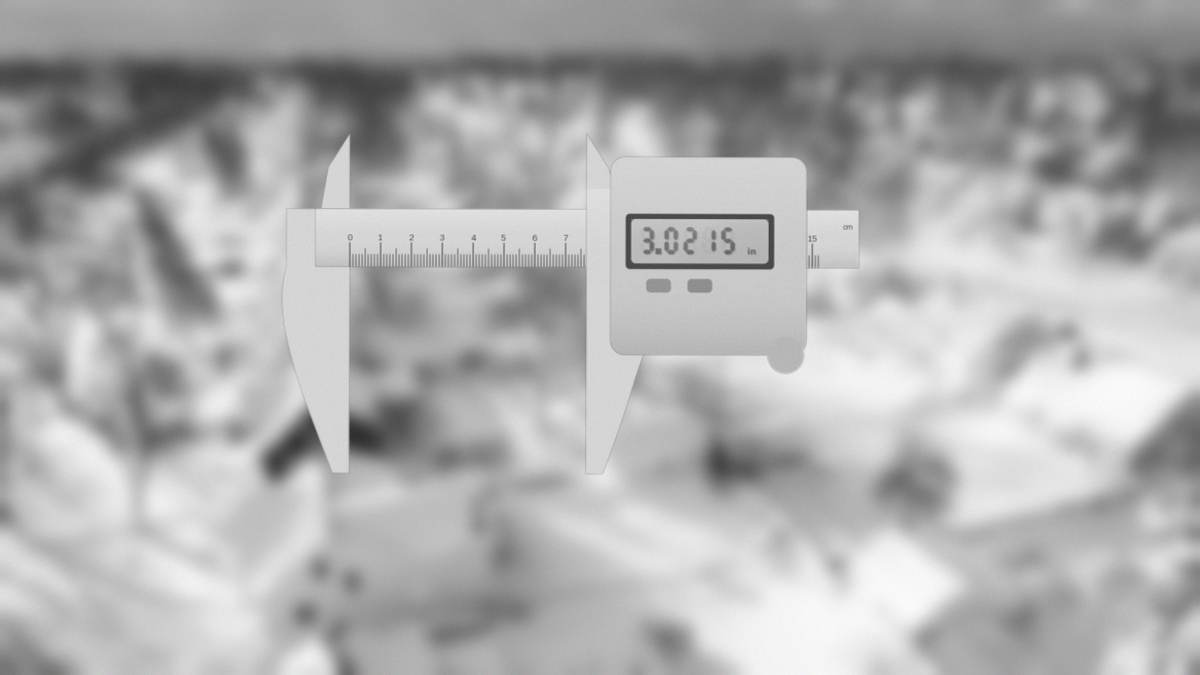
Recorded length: 3.0215 in
